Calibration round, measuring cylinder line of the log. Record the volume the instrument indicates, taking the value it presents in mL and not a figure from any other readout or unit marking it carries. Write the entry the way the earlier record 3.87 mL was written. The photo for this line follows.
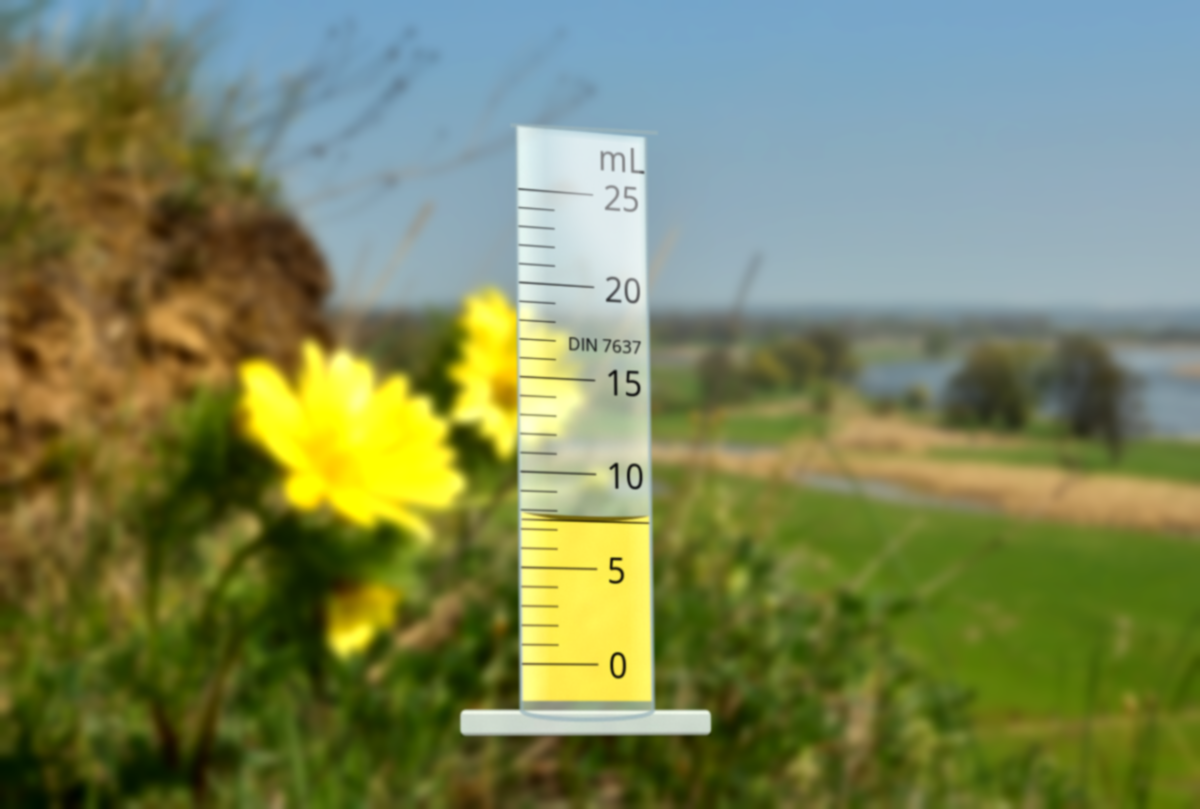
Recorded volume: 7.5 mL
